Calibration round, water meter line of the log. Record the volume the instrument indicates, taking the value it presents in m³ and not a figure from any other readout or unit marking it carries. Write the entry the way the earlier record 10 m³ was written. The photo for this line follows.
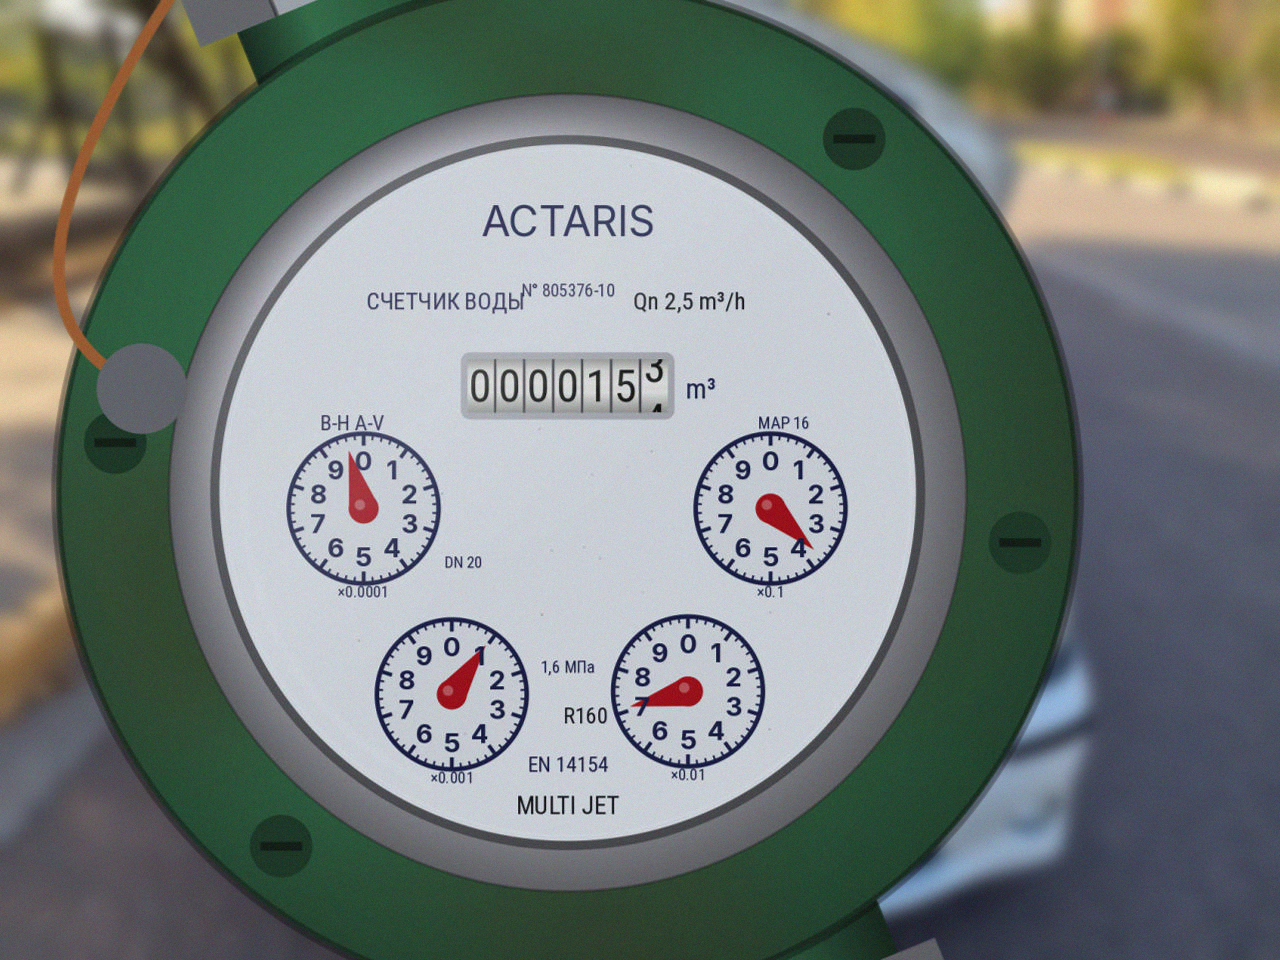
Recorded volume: 153.3709 m³
